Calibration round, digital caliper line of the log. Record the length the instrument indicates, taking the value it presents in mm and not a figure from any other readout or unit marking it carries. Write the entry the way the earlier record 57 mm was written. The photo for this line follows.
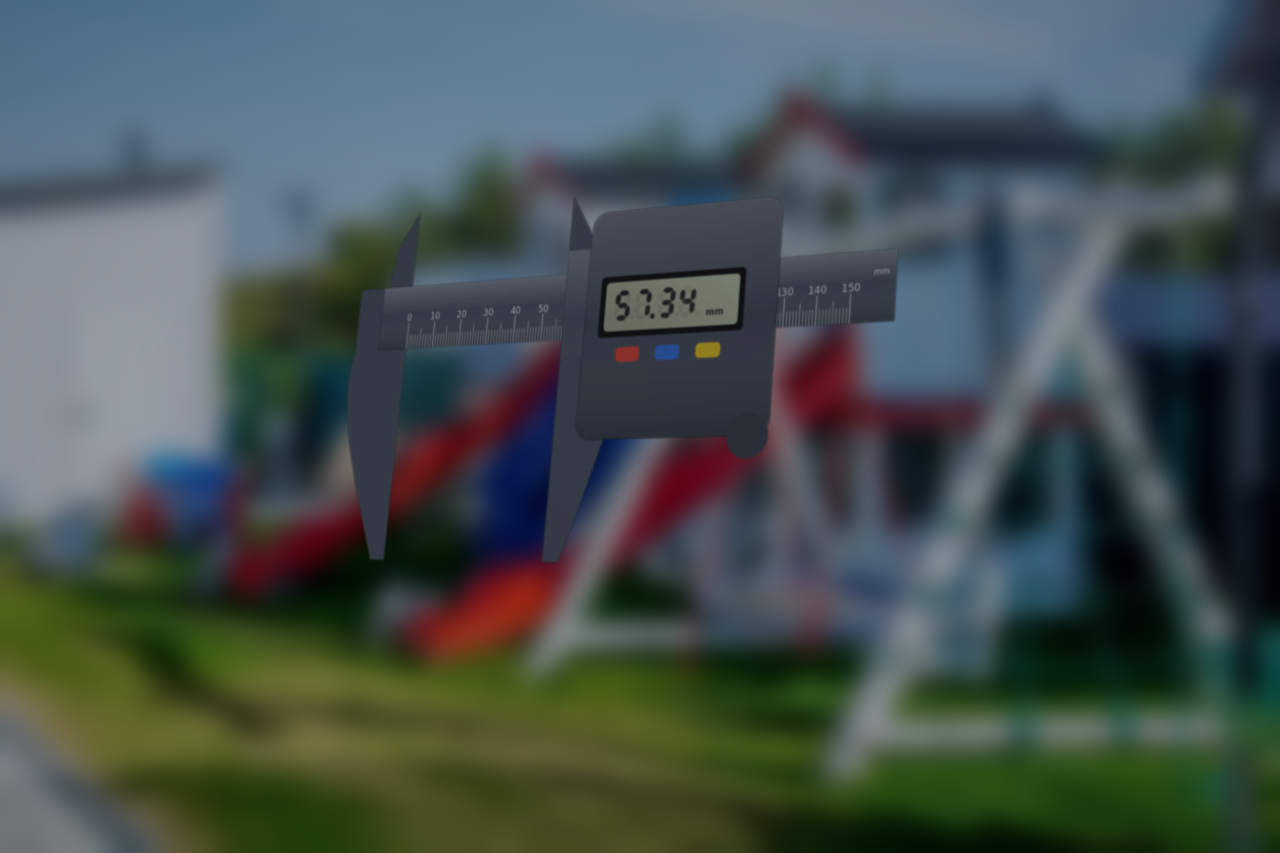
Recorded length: 57.34 mm
